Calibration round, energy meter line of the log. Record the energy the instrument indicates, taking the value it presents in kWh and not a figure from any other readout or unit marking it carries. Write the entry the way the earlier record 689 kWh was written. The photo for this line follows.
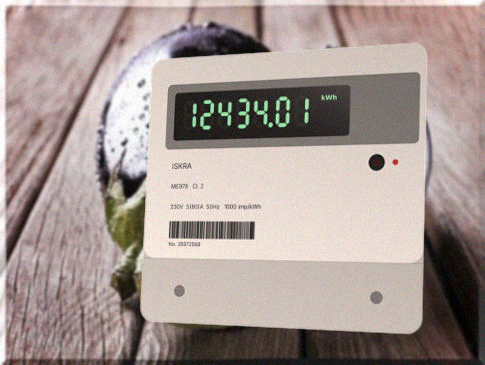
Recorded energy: 12434.01 kWh
